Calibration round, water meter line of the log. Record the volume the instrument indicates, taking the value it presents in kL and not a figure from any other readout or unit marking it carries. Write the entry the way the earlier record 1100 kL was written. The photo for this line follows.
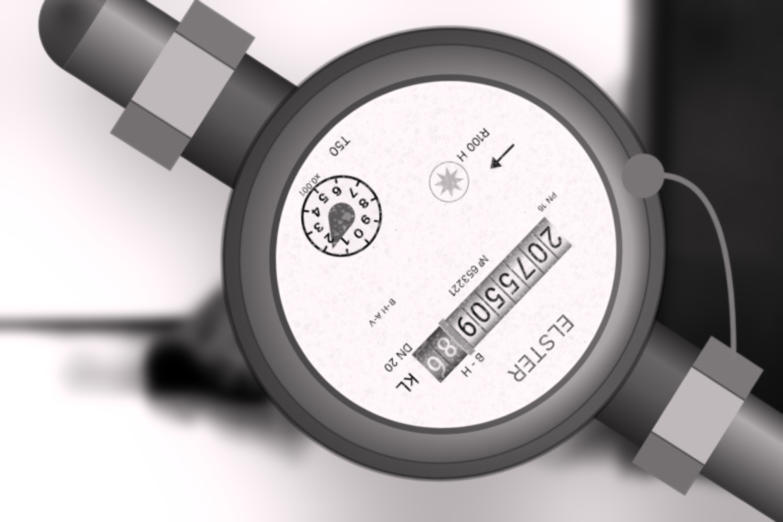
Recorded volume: 2075509.861 kL
